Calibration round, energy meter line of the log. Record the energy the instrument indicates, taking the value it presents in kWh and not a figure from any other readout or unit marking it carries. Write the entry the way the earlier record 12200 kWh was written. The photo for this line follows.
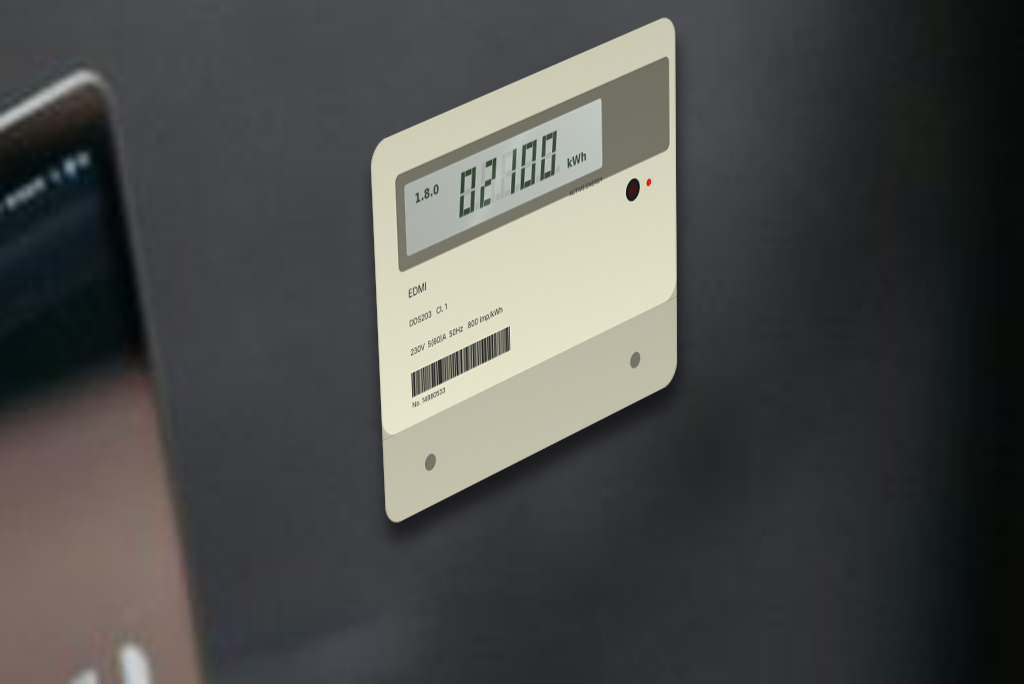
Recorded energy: 2100 kWh
